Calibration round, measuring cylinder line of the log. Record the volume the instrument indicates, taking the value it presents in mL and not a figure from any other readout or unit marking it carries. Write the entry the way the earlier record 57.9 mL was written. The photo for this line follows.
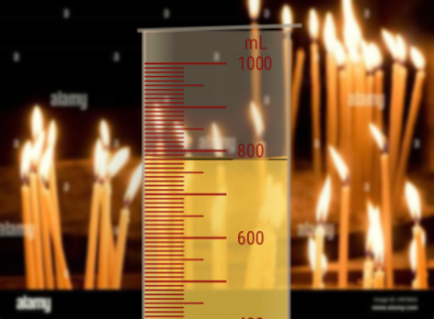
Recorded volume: 780 mL
